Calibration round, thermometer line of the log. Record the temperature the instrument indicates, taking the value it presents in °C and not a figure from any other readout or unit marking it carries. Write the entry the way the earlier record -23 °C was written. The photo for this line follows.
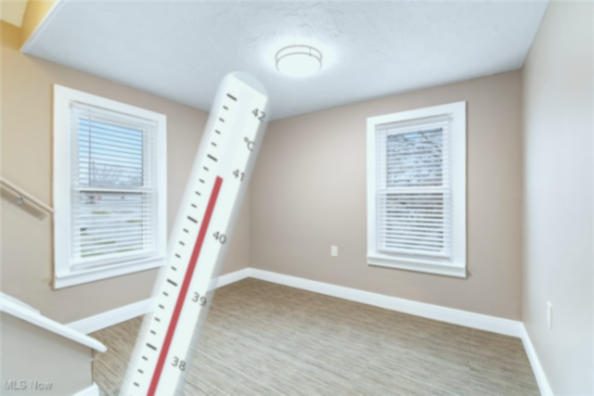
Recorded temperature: 40.8 °C
